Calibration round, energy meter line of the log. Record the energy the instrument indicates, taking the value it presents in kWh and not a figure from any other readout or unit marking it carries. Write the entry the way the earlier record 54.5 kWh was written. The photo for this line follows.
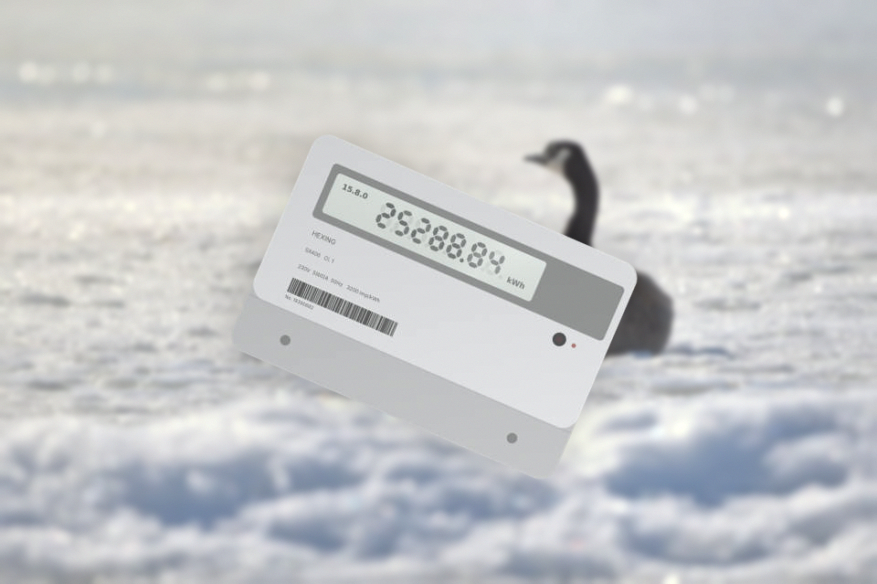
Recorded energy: 25288.84 kWh
